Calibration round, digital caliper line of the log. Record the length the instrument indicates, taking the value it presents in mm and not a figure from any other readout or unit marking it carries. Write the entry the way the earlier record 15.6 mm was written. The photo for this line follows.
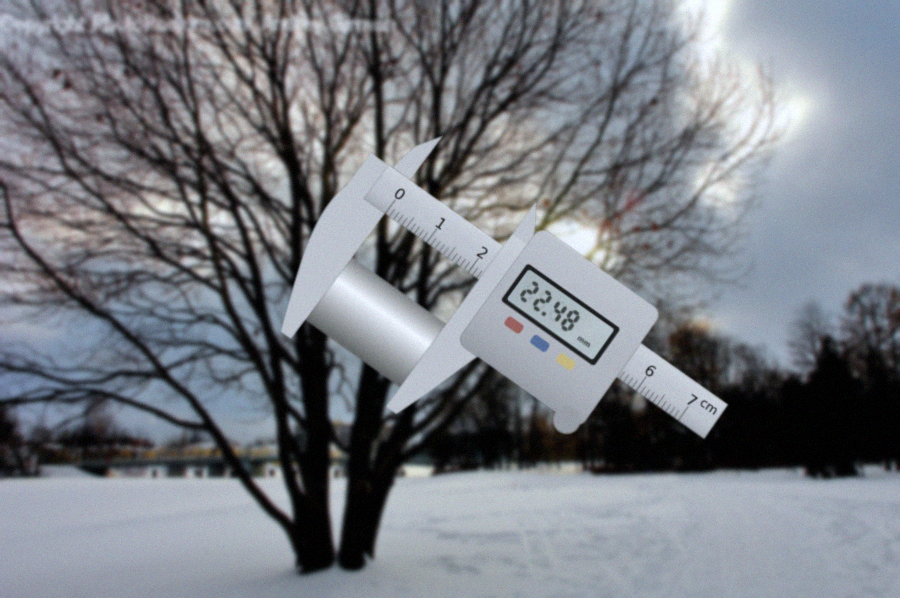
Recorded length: 22.48 mm
